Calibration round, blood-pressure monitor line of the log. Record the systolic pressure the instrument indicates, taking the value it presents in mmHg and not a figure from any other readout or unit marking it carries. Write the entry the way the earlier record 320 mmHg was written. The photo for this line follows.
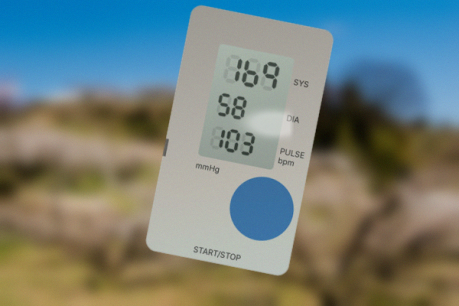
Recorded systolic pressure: 169 mmHg
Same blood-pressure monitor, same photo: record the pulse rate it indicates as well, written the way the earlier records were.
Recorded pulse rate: 103 bpm
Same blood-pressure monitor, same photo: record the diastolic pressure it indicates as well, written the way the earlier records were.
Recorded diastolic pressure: 58 mmHg
